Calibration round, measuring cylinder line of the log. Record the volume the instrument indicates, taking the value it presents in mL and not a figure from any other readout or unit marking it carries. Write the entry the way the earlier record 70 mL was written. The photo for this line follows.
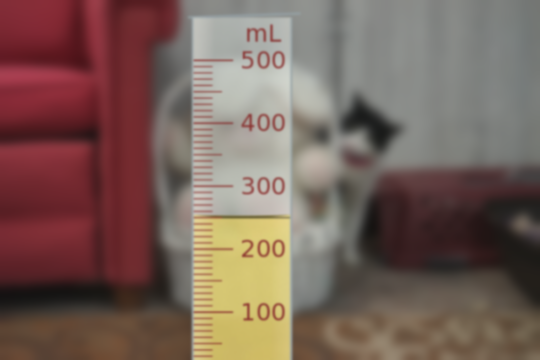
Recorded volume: 250 mL
